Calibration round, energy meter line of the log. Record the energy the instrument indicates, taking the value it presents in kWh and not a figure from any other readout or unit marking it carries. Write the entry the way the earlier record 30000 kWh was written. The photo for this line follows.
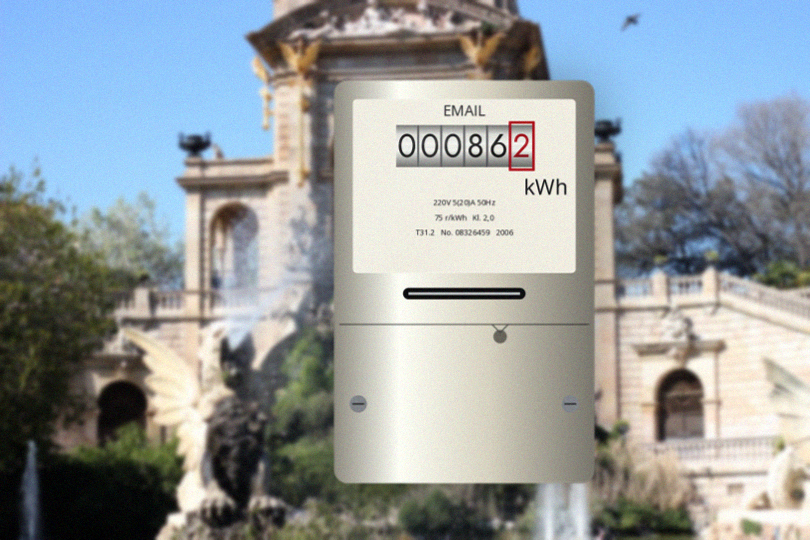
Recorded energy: 86.2 kWh
